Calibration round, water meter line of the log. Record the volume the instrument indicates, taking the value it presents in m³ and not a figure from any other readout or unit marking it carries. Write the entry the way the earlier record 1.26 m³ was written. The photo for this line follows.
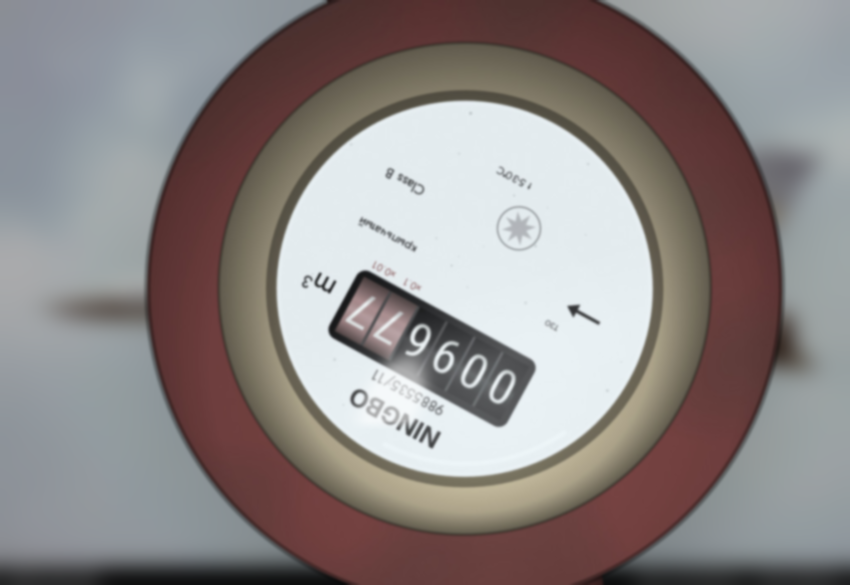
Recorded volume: 96.77 m³
